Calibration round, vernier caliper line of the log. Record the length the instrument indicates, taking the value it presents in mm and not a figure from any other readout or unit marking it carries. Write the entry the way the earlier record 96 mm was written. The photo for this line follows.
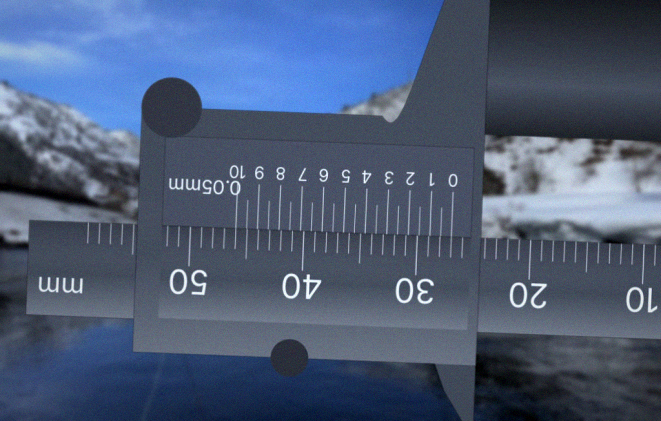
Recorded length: 27.0 mm
